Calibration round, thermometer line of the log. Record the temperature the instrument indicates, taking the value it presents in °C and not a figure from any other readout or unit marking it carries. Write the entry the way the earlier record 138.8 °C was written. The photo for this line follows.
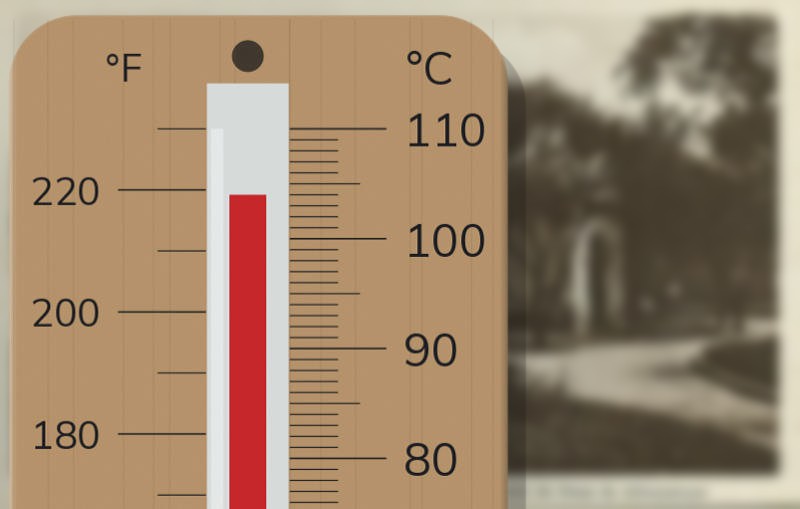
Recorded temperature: 104 °C
